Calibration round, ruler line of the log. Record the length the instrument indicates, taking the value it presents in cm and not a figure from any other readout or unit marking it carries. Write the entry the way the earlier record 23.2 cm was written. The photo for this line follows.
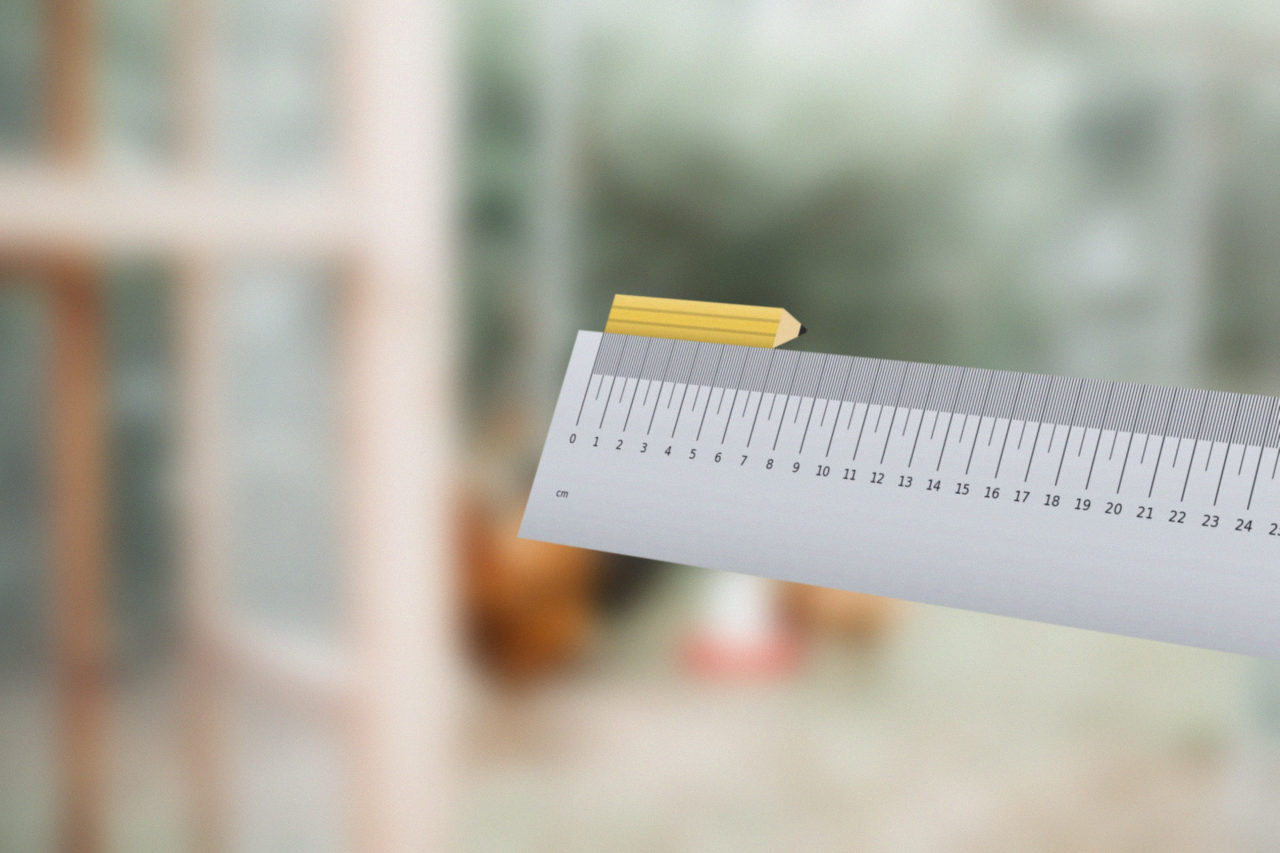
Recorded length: 8 cm
